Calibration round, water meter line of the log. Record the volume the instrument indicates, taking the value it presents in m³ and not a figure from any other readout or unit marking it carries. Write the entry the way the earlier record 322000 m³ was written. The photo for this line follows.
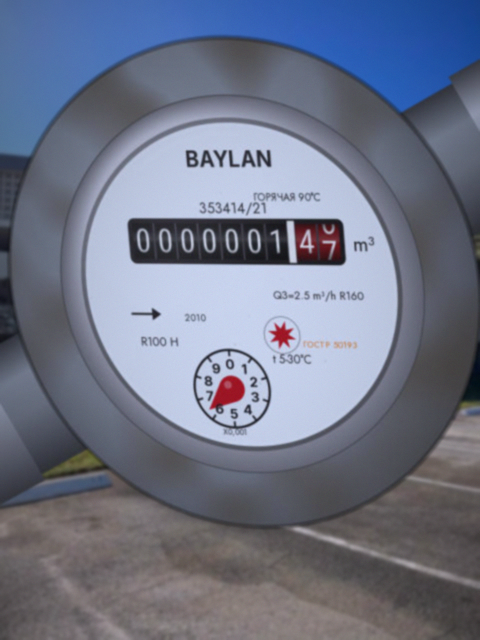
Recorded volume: 1.466 m³
